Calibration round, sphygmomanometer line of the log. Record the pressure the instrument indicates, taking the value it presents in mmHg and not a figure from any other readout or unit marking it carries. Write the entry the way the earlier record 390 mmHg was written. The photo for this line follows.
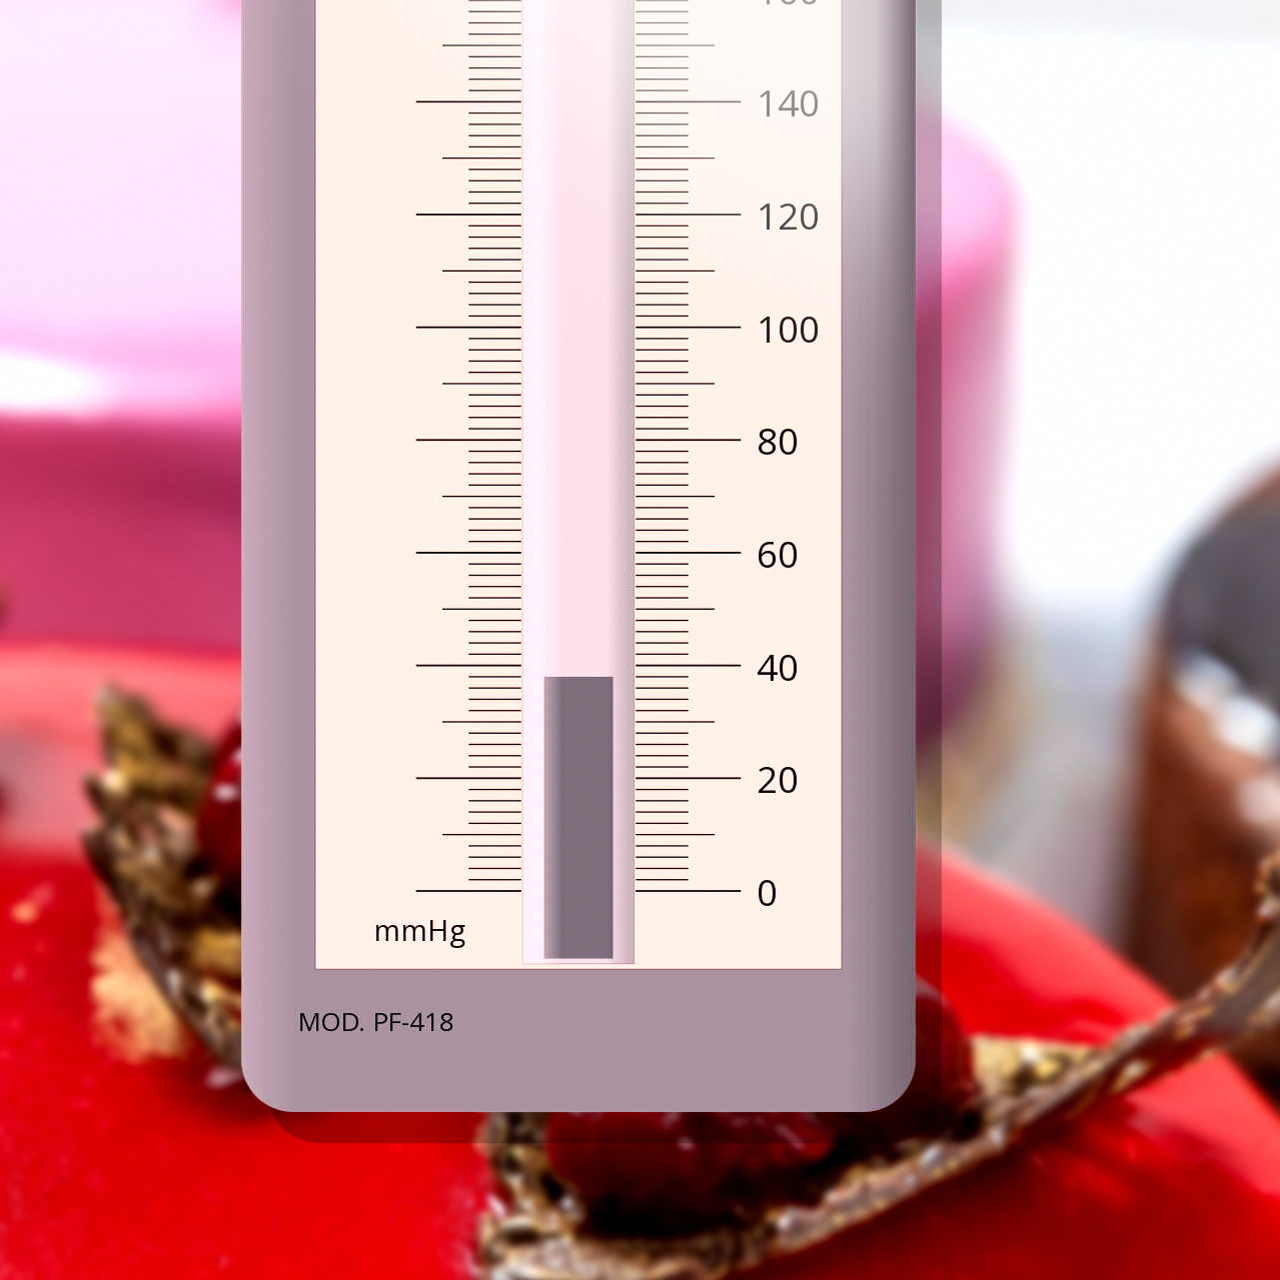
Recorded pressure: 38 mmHg
